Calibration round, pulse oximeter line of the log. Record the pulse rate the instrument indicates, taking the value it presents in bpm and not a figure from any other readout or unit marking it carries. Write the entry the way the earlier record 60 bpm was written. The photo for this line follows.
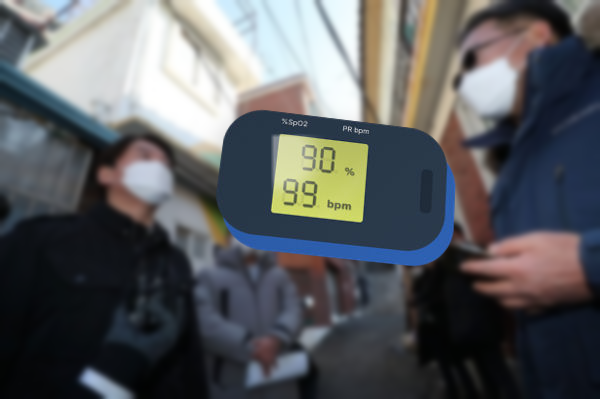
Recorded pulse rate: 99 bpm
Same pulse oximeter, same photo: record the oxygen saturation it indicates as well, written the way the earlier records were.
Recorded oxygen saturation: 90 %
